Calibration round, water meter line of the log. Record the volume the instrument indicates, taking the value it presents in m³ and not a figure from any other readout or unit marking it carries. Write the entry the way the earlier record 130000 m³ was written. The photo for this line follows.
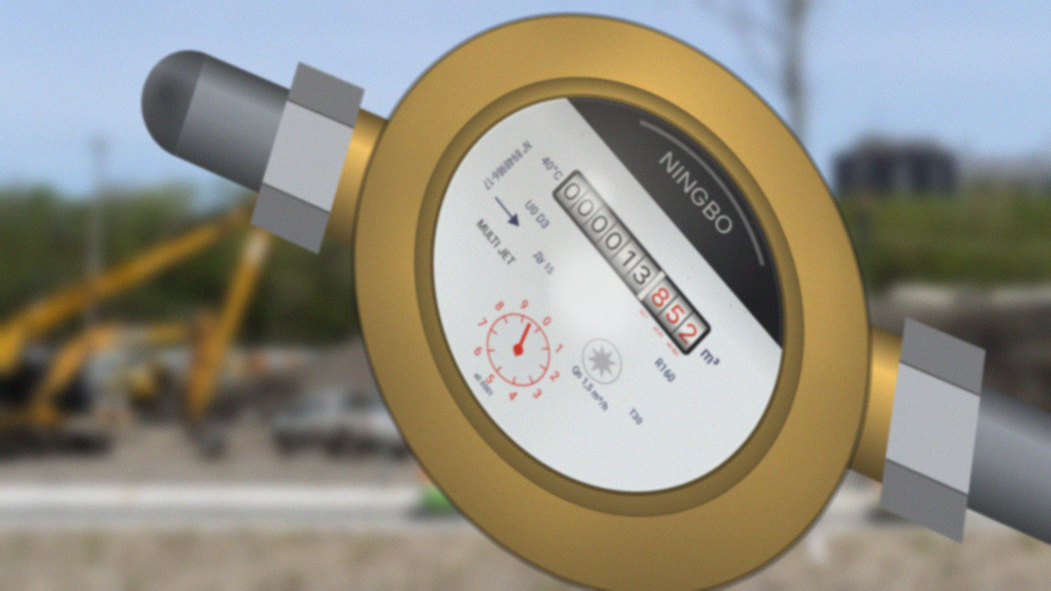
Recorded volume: 13.8519 m³
